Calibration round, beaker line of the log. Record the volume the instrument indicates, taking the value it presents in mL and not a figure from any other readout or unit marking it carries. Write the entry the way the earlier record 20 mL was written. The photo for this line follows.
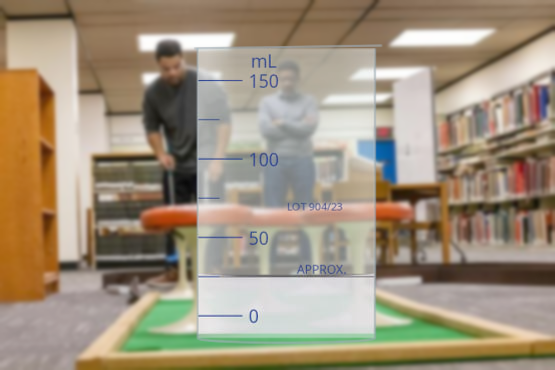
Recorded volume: 25 mL
